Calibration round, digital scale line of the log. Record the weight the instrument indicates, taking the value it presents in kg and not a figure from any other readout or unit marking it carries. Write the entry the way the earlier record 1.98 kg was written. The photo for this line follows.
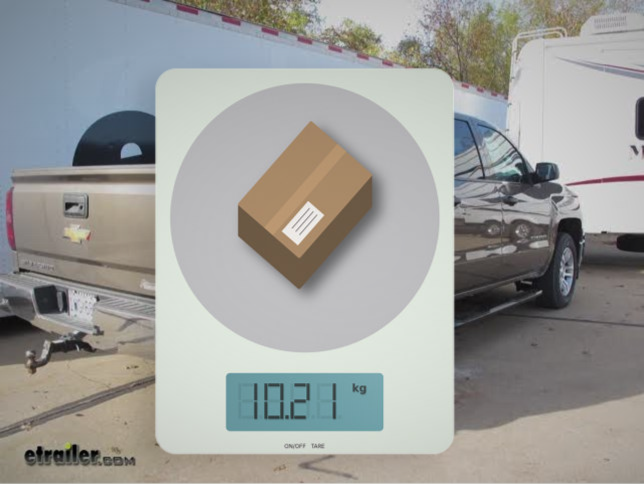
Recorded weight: 10.21 kg
